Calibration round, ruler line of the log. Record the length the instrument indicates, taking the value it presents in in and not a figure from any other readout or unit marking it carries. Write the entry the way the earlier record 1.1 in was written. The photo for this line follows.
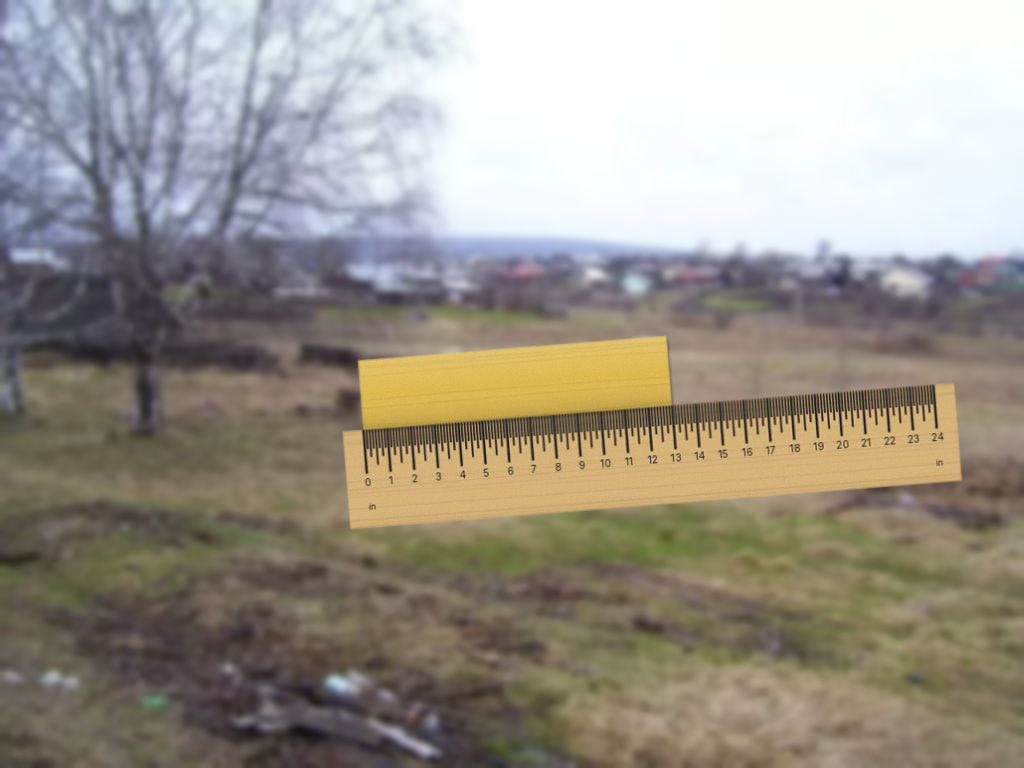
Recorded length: 13 in
